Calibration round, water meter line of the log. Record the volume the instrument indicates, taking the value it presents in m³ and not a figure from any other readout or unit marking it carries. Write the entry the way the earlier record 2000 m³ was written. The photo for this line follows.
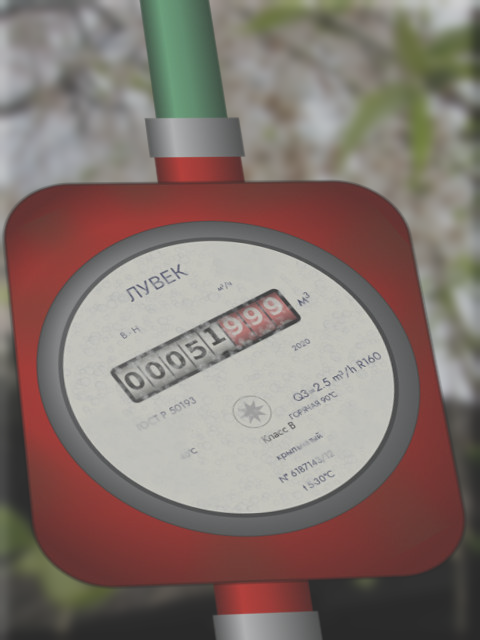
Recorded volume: 51.999 m³
